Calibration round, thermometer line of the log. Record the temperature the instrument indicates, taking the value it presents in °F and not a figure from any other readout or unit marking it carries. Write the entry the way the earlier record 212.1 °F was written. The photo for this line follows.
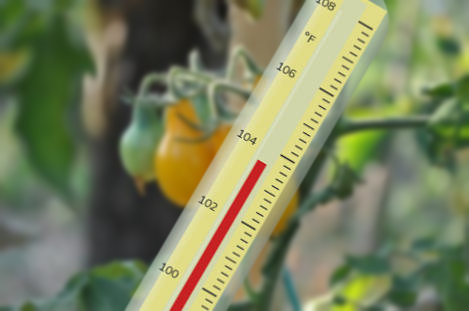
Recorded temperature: 103.6 °F
